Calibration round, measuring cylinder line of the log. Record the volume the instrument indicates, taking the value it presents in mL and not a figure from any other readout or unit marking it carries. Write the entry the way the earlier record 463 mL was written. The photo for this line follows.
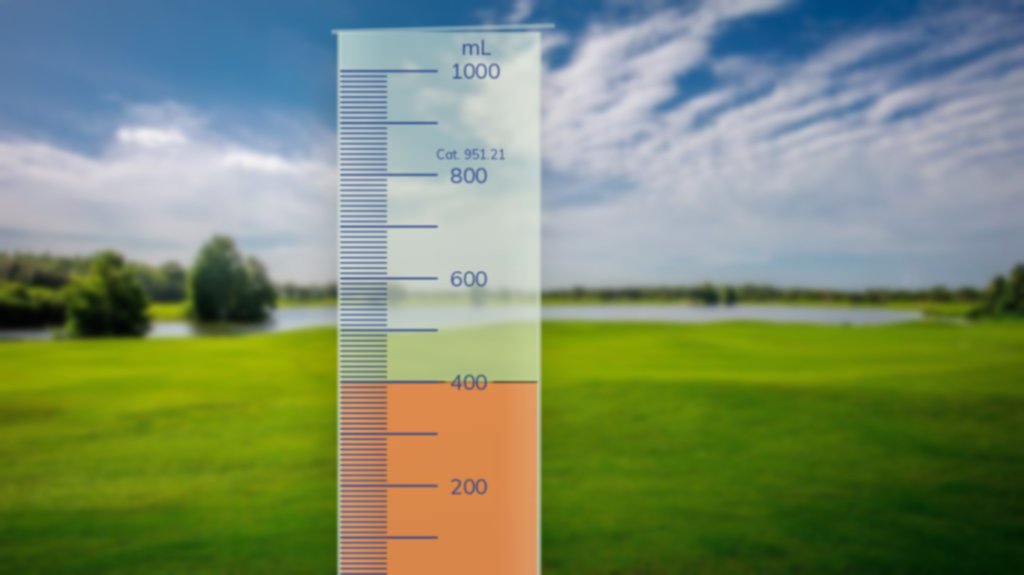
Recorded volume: 400 mL
